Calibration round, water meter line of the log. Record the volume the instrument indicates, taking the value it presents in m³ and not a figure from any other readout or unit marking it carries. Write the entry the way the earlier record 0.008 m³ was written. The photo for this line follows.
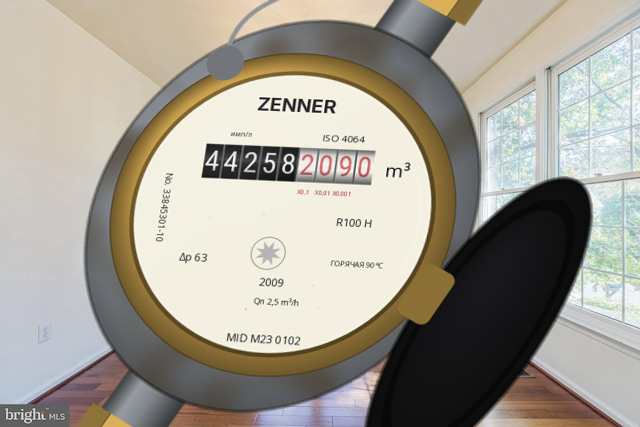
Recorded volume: 44258.2090 m³
